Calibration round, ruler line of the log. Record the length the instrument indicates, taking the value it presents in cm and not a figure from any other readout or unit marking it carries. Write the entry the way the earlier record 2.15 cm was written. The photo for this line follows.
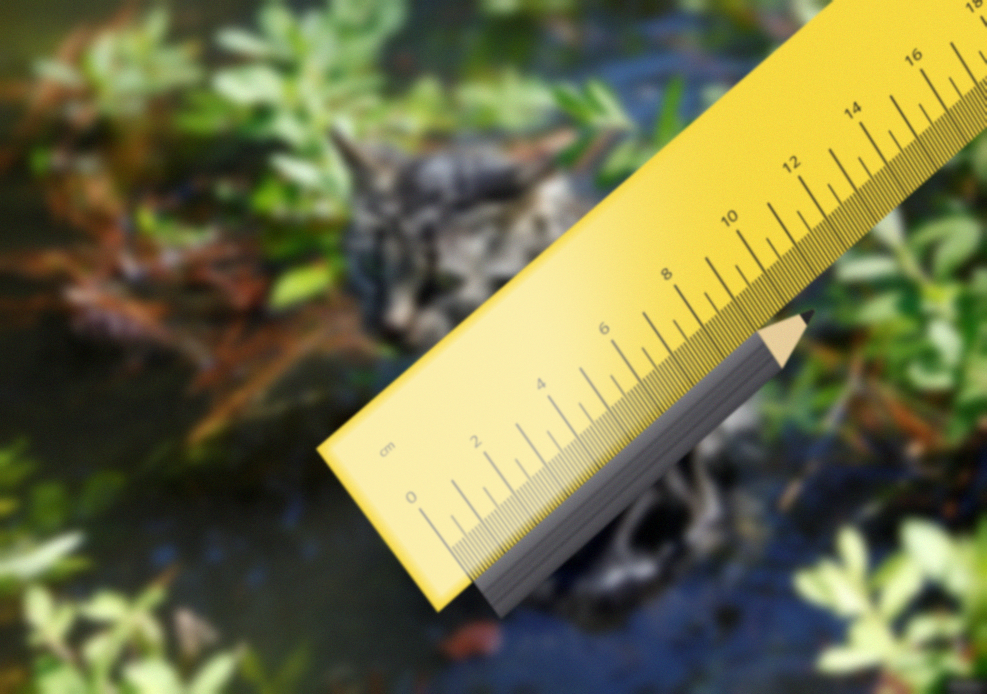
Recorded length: 10.5 cm
